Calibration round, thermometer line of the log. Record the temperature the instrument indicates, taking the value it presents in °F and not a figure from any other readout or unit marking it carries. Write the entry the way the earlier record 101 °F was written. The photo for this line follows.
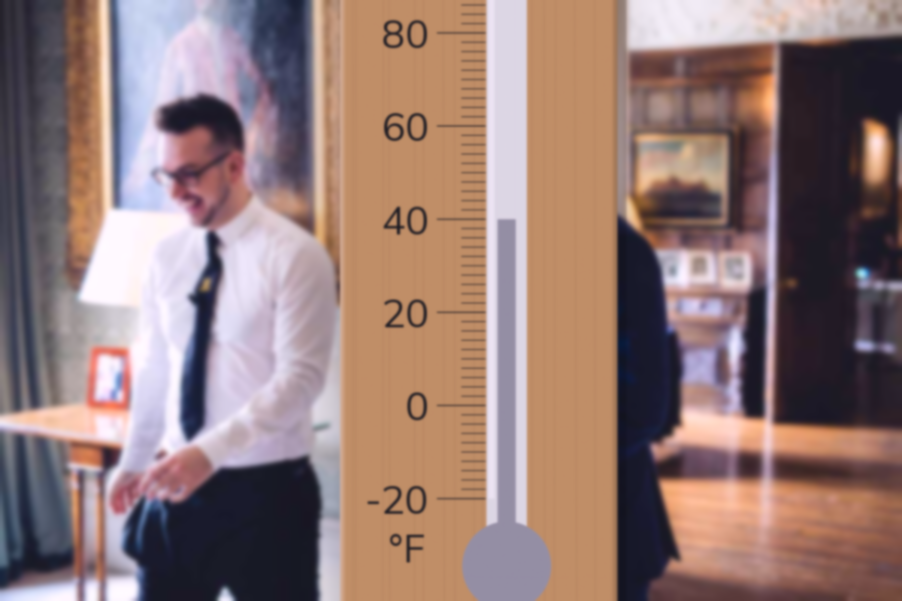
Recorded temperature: 40 °F
